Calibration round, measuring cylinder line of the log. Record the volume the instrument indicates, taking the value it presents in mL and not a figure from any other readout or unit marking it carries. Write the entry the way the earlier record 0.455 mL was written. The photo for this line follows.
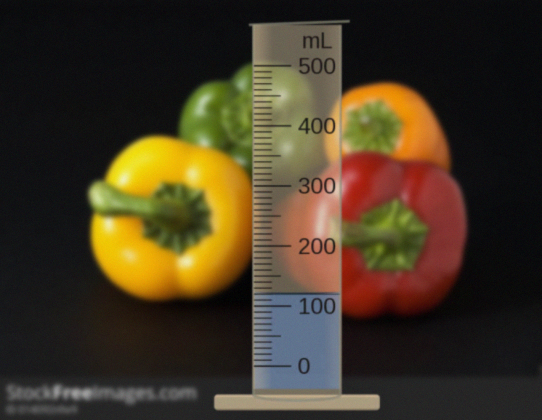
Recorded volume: 120 mL
